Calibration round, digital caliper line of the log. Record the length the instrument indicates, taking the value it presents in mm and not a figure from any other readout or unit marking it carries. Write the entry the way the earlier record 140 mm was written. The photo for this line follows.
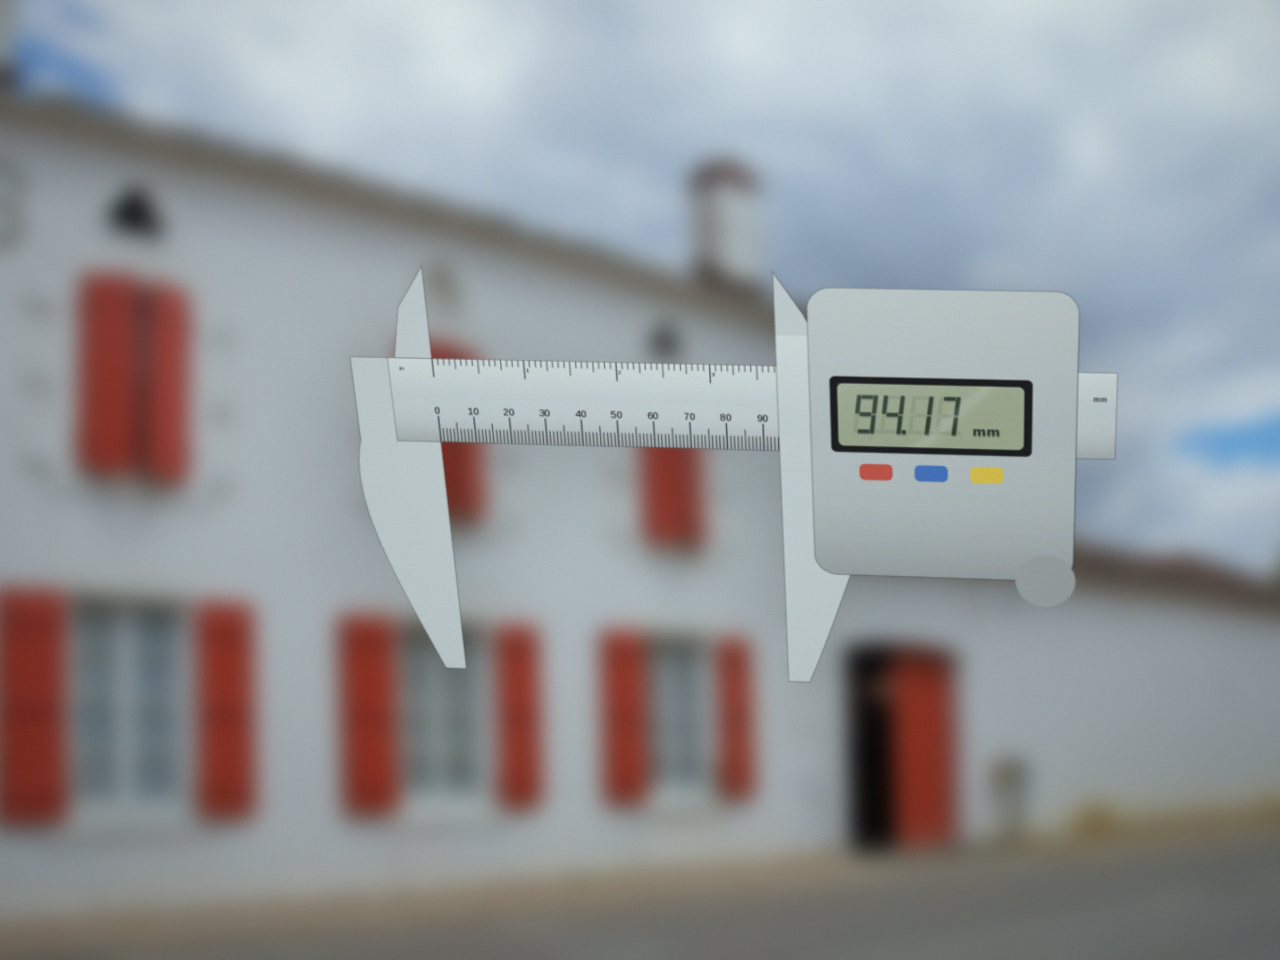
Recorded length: 94.17 mm
